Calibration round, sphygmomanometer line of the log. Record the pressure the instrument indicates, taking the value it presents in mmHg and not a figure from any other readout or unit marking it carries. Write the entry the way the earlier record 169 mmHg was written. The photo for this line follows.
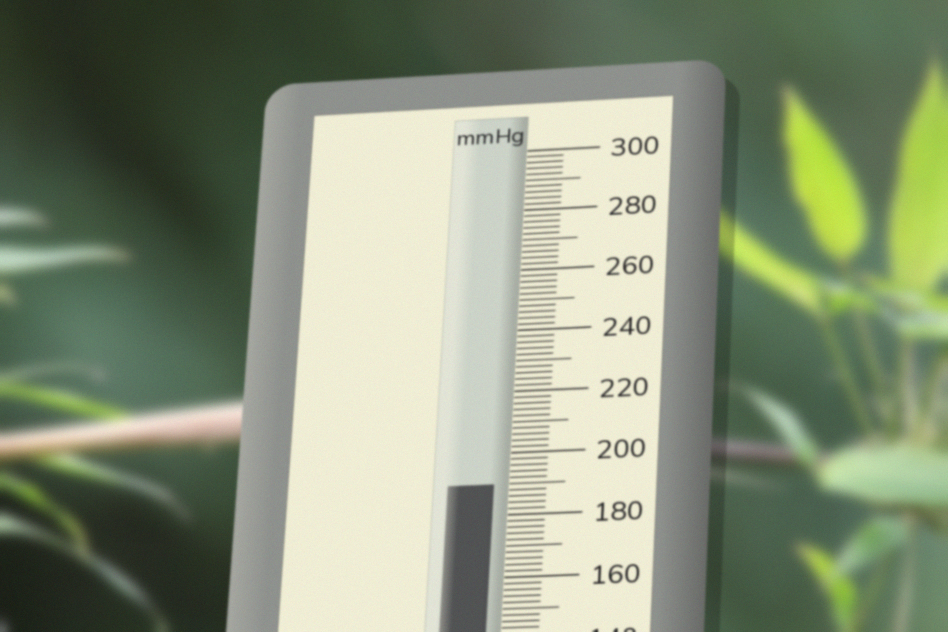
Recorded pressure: 190 mmHg
